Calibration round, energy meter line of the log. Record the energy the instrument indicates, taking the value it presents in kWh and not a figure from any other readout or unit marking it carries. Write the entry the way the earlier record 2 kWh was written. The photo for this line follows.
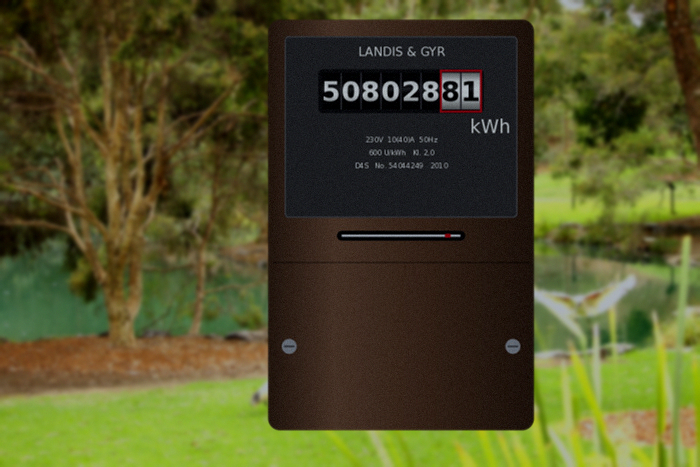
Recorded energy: 508028.81 kWh
